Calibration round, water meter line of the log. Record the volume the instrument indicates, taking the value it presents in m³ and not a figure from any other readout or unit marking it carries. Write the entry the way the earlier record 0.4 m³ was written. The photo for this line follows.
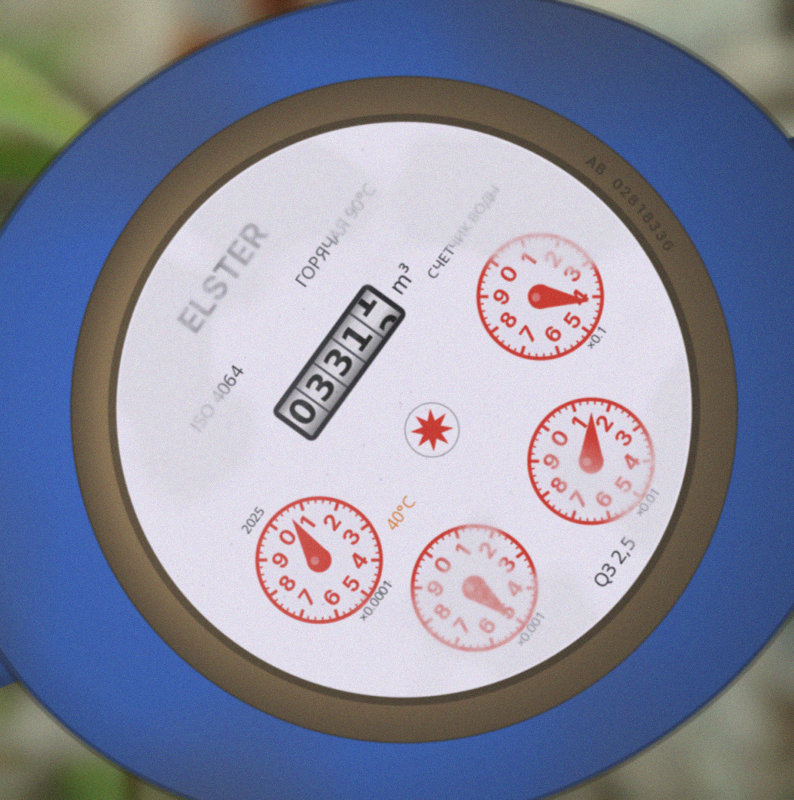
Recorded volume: 3311.4150 m³
